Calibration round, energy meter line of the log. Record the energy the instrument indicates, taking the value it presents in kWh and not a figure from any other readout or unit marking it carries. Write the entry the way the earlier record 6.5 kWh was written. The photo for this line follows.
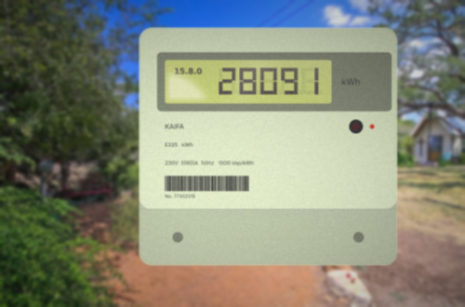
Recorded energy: 28091 kWh
